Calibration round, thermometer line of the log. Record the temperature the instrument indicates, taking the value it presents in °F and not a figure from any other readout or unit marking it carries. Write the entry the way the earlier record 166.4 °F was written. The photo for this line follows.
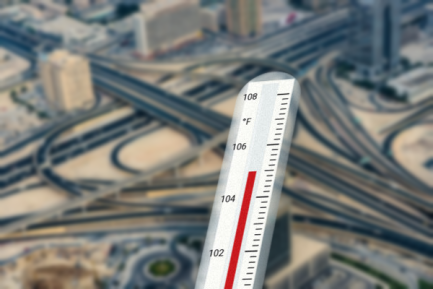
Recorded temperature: 105 °F
